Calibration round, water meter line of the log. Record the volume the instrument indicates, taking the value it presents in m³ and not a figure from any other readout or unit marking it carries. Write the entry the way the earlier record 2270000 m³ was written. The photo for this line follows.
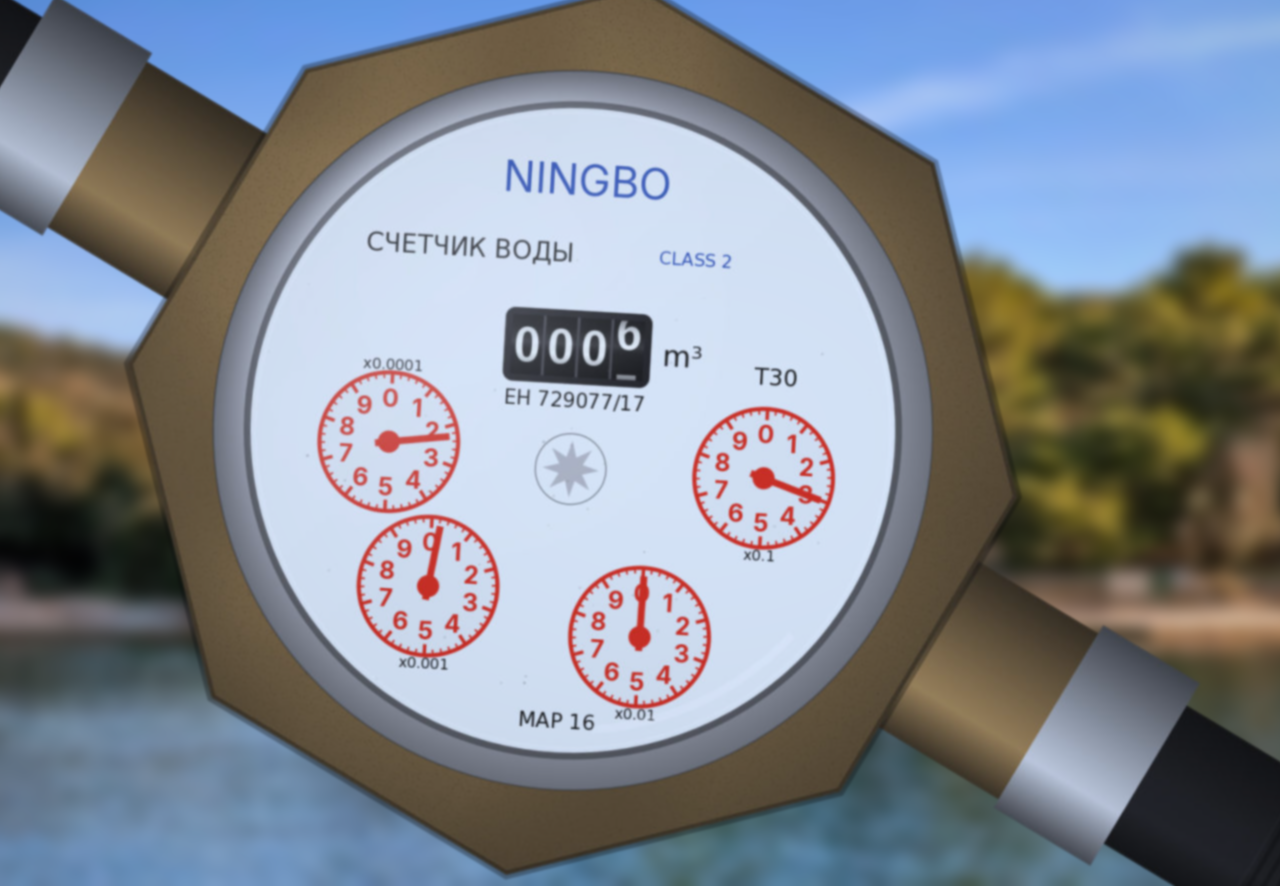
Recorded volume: 6.3002 m³
